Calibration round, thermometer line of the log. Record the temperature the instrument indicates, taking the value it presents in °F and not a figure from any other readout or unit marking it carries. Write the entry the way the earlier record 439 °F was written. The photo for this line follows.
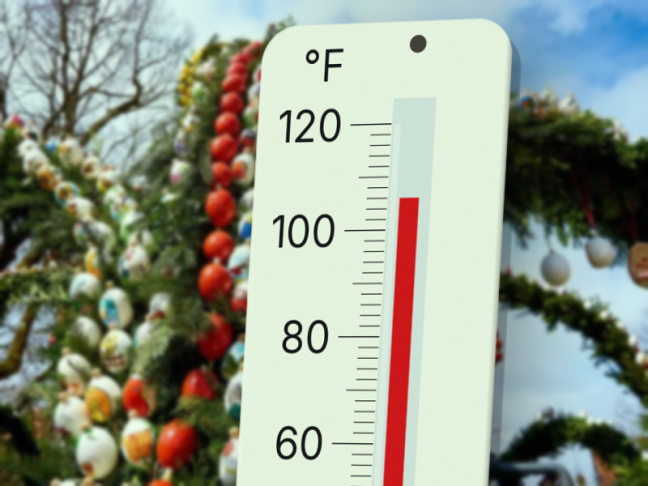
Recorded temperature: 106 °F
